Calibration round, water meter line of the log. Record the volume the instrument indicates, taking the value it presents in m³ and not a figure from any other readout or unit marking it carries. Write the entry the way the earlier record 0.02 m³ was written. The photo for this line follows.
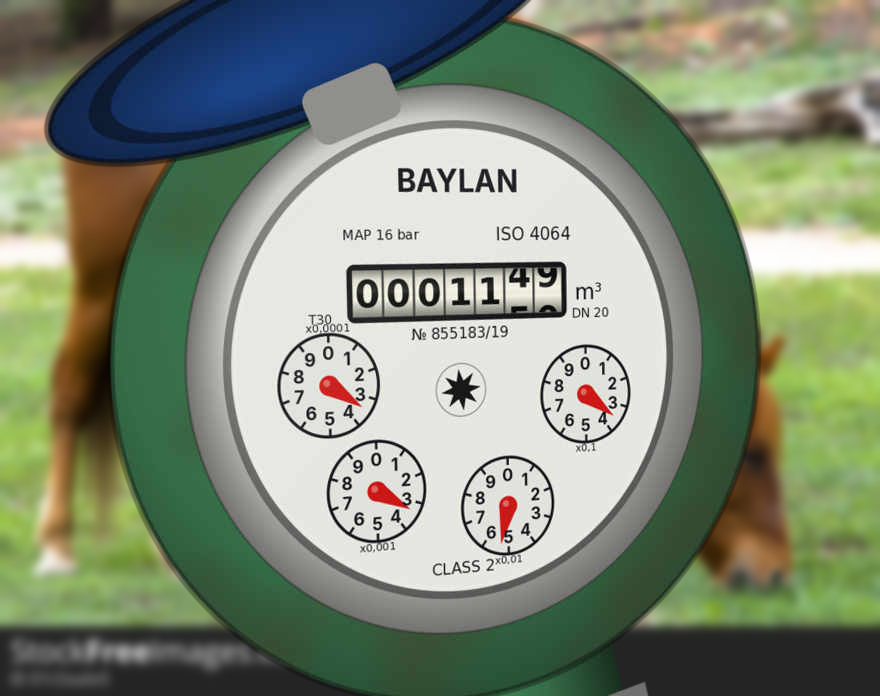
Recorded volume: 1149.3533 m³
